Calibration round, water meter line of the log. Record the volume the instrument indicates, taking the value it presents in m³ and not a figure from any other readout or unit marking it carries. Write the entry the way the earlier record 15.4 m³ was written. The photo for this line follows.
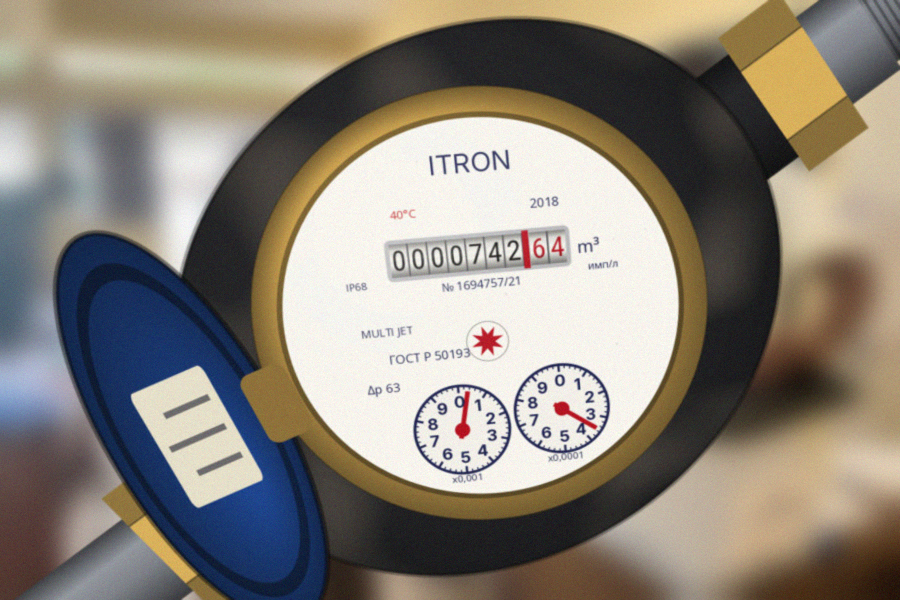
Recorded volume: 742.6403 m³
